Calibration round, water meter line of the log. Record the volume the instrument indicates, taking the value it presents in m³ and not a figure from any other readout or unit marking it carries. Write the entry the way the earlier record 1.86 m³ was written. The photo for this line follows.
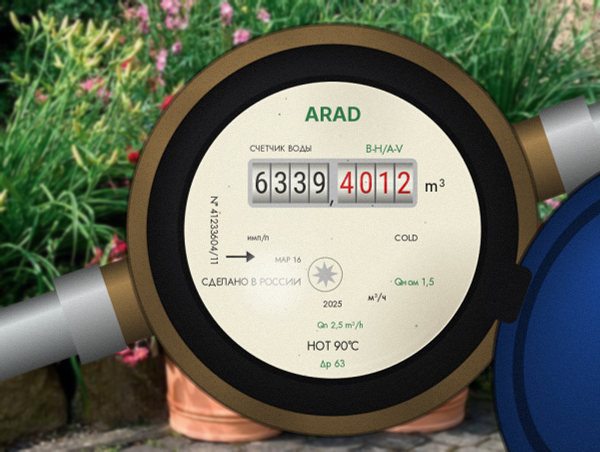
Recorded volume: 6339.4012 m³
